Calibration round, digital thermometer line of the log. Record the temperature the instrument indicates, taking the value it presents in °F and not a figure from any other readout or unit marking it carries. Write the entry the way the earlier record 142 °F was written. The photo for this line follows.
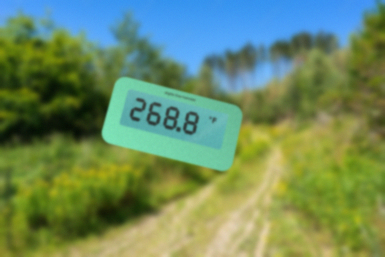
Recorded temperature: 268.8 °F
